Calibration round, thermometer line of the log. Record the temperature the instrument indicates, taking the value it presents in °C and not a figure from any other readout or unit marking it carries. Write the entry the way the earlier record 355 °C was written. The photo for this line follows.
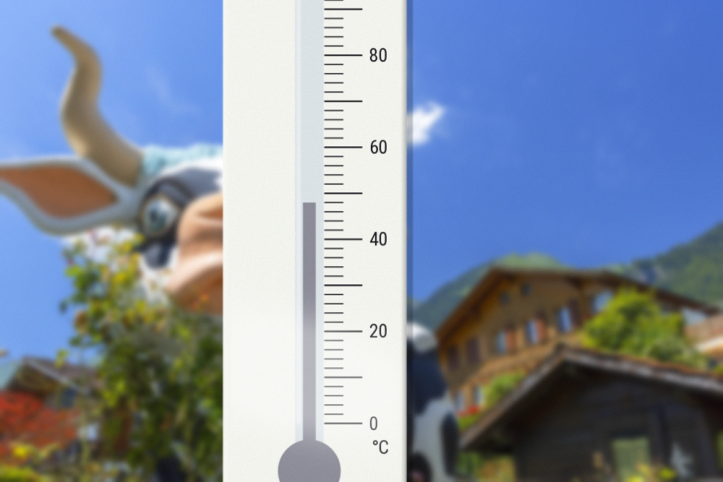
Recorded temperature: 48 °C
